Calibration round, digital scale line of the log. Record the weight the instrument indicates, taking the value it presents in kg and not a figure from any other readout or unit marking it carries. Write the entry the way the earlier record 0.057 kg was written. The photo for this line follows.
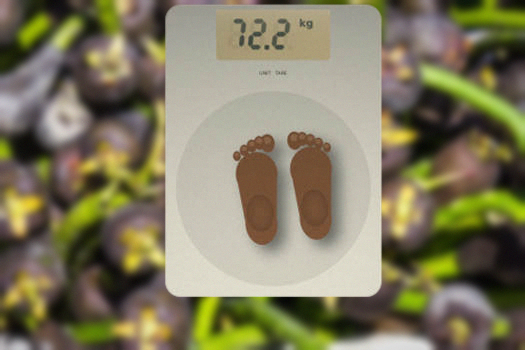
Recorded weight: 72.2 kg
